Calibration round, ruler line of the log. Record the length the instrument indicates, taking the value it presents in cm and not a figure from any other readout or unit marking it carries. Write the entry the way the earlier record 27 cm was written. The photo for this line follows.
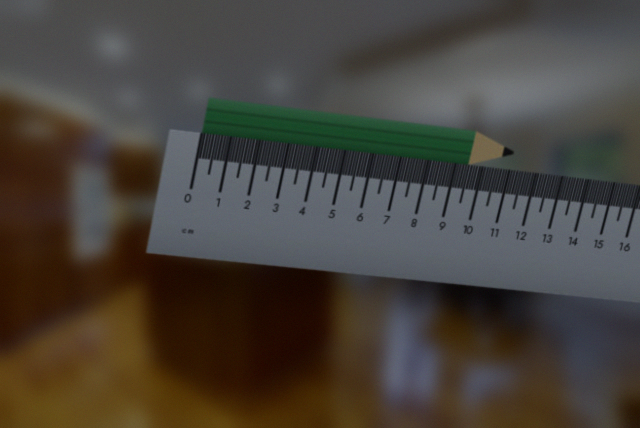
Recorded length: 11 cm
